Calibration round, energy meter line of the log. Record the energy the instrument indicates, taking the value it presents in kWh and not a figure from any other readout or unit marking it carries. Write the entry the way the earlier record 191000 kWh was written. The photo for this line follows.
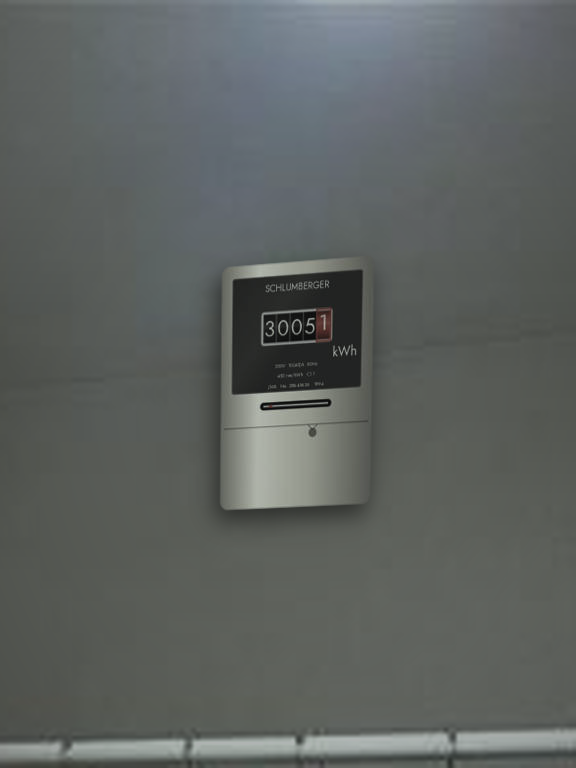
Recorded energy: 3005.1 kWh
